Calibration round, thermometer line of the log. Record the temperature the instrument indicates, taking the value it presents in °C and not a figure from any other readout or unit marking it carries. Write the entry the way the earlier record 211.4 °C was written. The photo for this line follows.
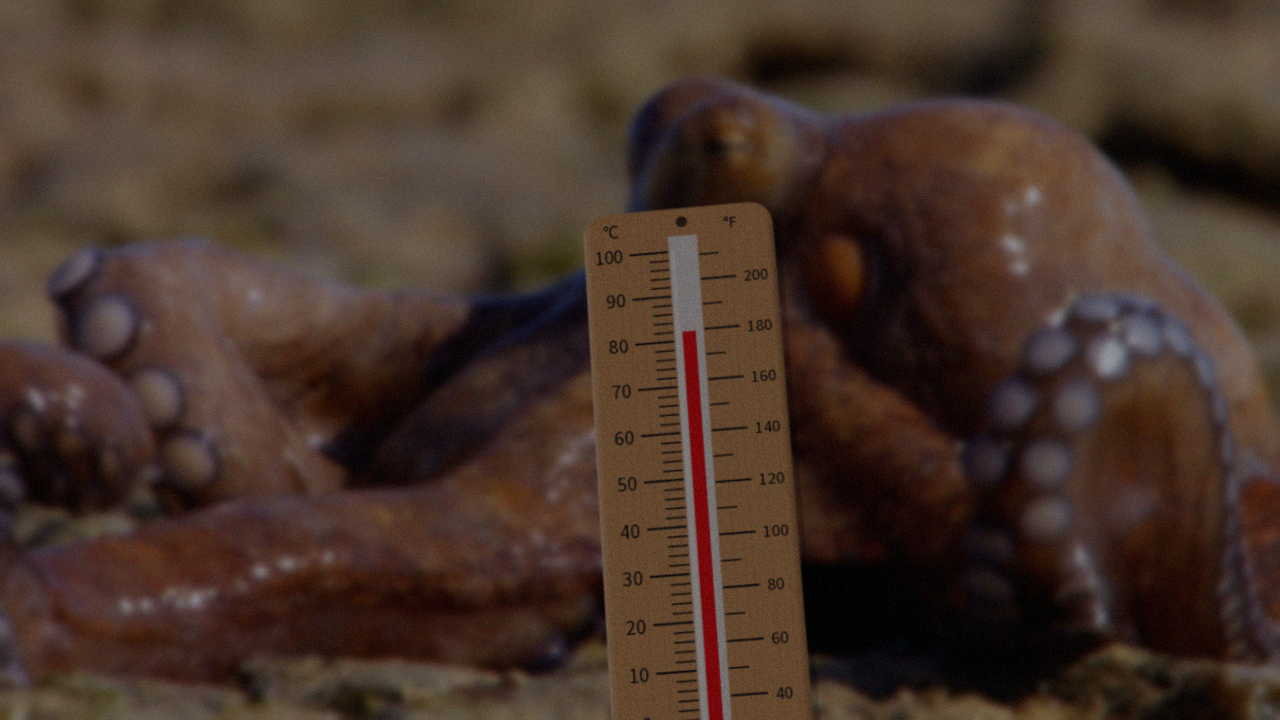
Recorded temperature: 82 °C
